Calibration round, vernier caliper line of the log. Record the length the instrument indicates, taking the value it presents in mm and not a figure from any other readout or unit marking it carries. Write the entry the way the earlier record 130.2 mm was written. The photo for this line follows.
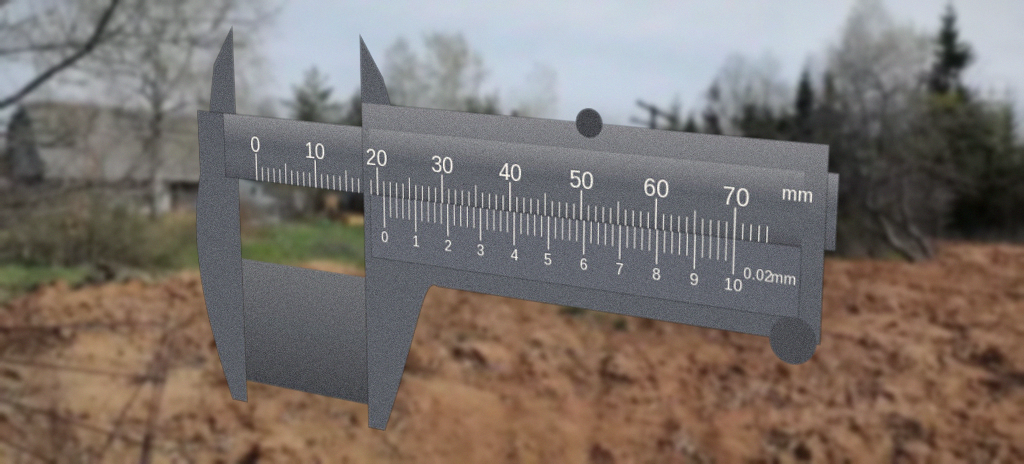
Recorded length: 21.0 mm
